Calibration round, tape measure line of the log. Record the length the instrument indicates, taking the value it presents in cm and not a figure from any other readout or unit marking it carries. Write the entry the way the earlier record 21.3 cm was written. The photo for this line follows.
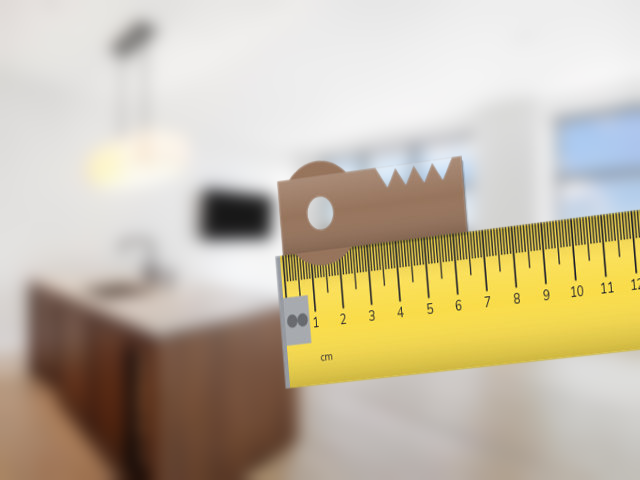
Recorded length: 6.5 cm
